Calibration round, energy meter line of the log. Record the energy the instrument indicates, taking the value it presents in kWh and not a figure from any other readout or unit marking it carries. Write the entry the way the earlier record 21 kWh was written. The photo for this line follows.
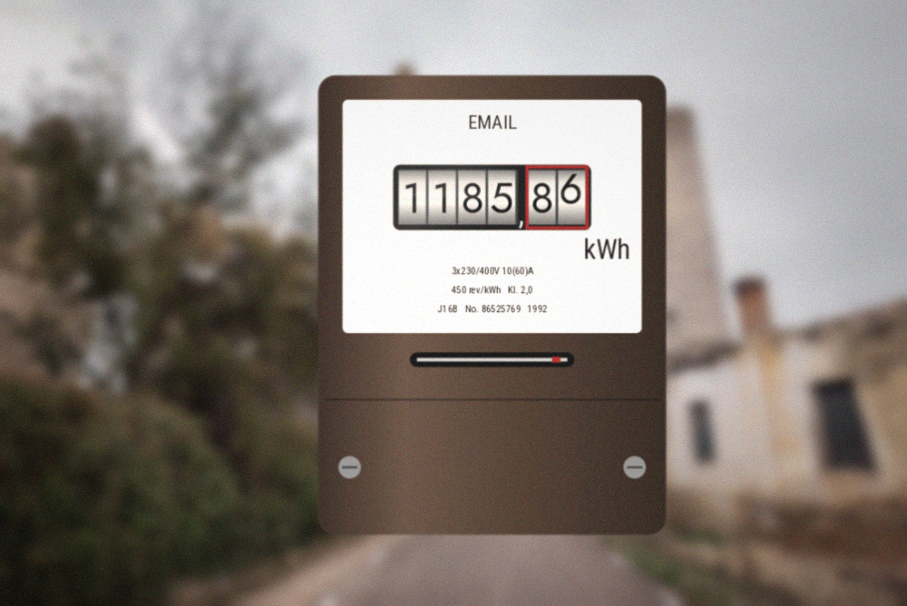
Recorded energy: 1185.86 kWh
